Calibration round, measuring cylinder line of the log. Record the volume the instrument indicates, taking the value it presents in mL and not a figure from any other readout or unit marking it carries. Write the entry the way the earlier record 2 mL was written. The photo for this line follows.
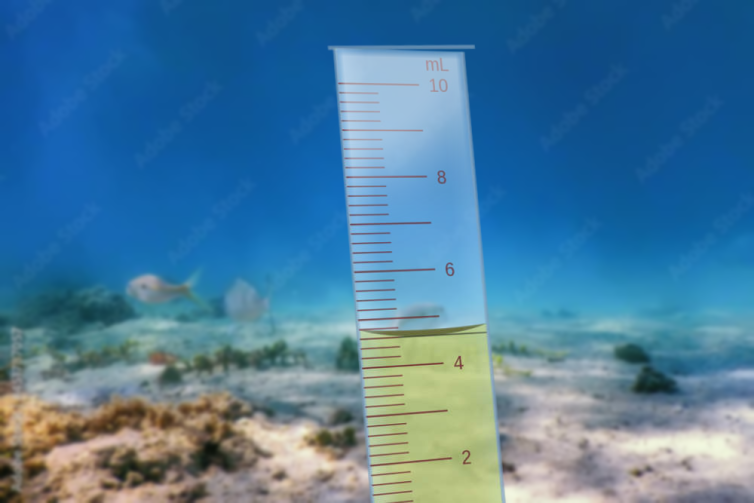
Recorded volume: 4.6 mL
